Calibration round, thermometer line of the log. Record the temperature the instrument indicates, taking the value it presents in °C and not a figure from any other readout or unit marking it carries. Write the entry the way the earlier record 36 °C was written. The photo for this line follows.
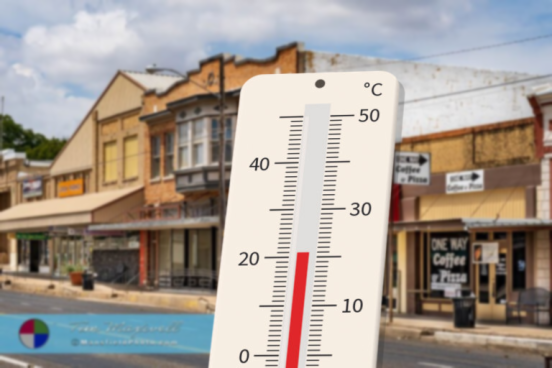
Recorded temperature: 21 °C
